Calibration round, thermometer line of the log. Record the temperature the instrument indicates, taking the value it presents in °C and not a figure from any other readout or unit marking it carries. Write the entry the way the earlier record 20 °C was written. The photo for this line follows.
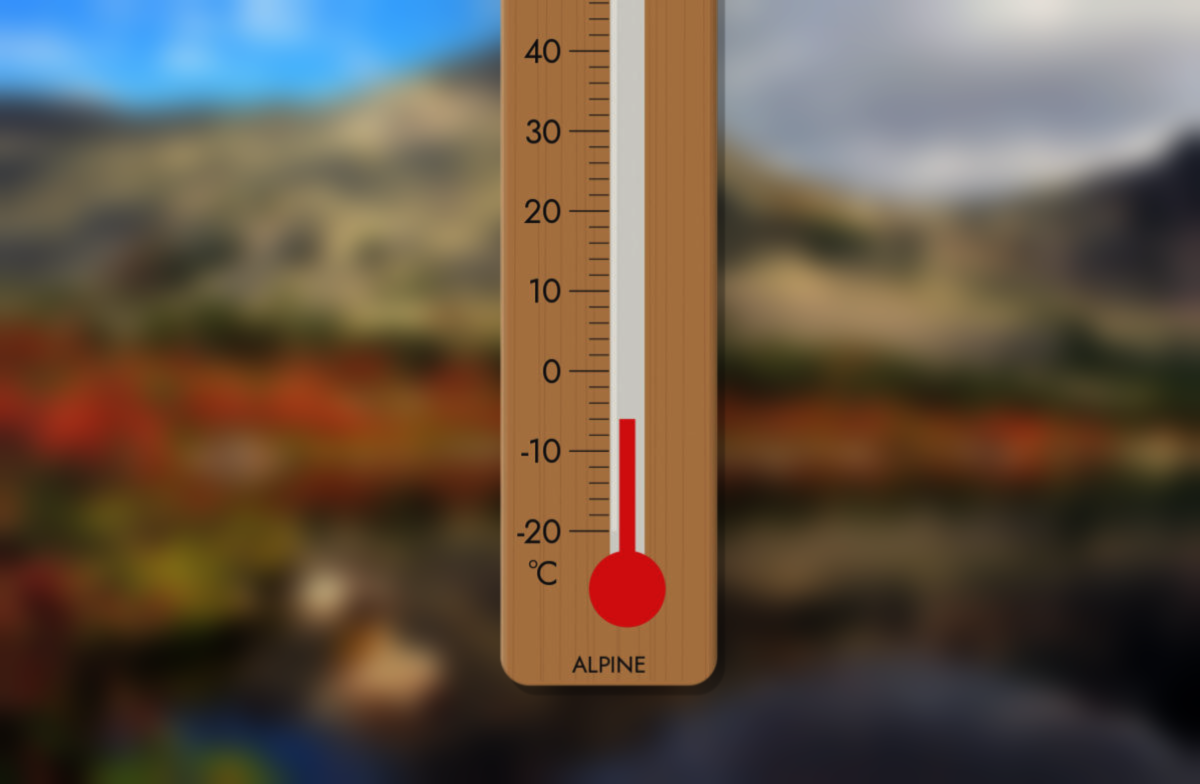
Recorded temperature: -6 °C
